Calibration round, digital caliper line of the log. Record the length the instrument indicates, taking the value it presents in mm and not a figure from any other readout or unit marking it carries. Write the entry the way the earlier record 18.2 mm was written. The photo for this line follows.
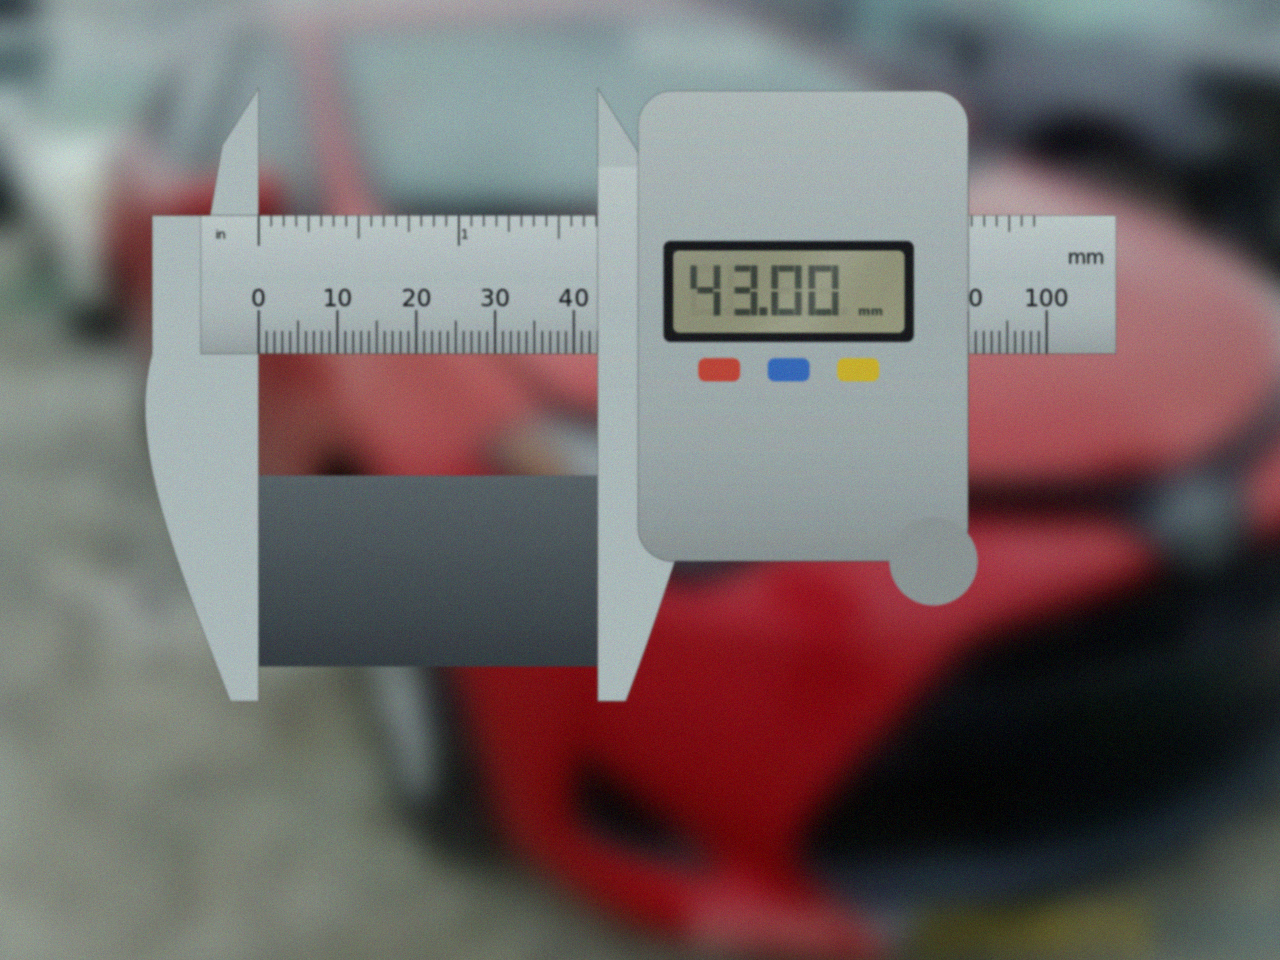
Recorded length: 43.00 mm
